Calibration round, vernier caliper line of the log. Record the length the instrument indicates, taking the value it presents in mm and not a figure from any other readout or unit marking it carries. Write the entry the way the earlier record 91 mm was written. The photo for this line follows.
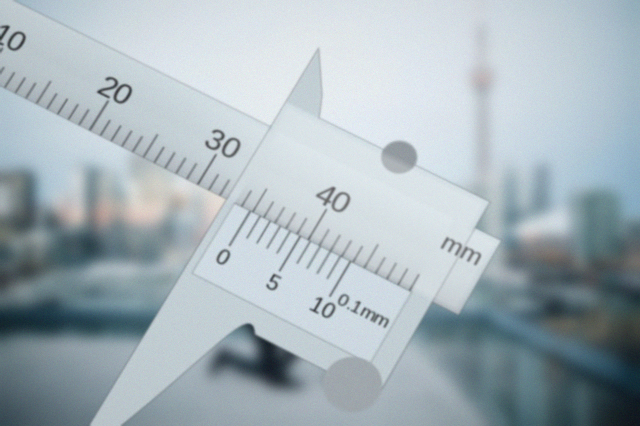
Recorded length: 34.8 mm
